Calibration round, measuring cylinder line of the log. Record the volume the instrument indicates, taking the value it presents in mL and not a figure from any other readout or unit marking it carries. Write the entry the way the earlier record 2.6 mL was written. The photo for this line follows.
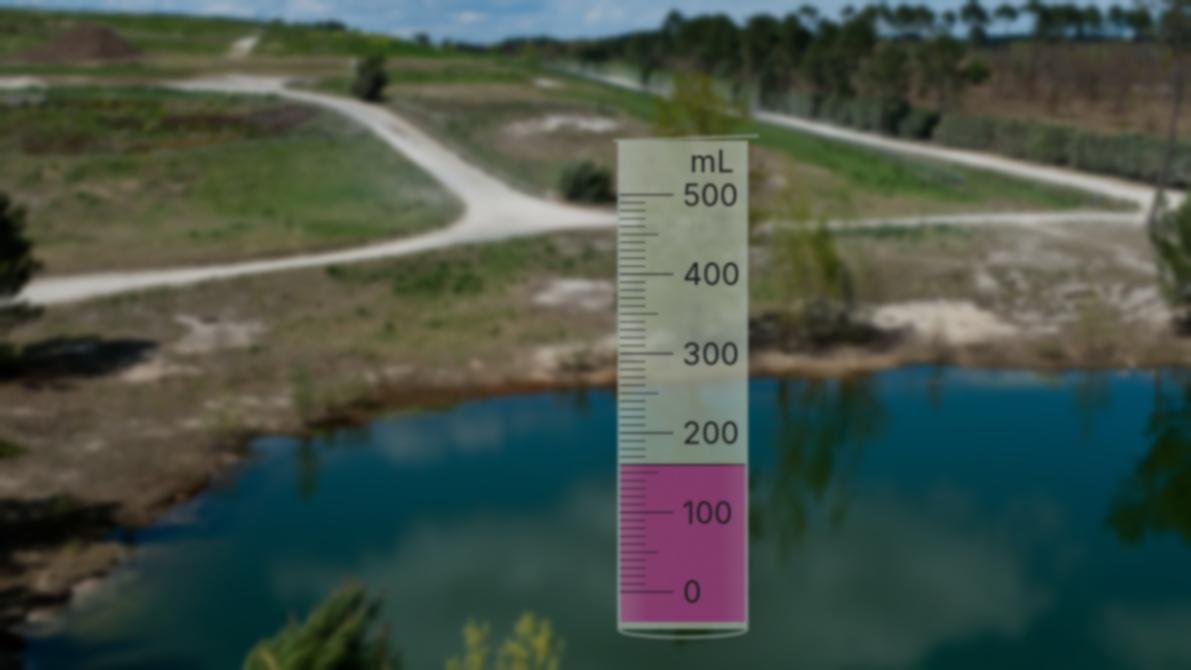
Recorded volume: 160 mL
